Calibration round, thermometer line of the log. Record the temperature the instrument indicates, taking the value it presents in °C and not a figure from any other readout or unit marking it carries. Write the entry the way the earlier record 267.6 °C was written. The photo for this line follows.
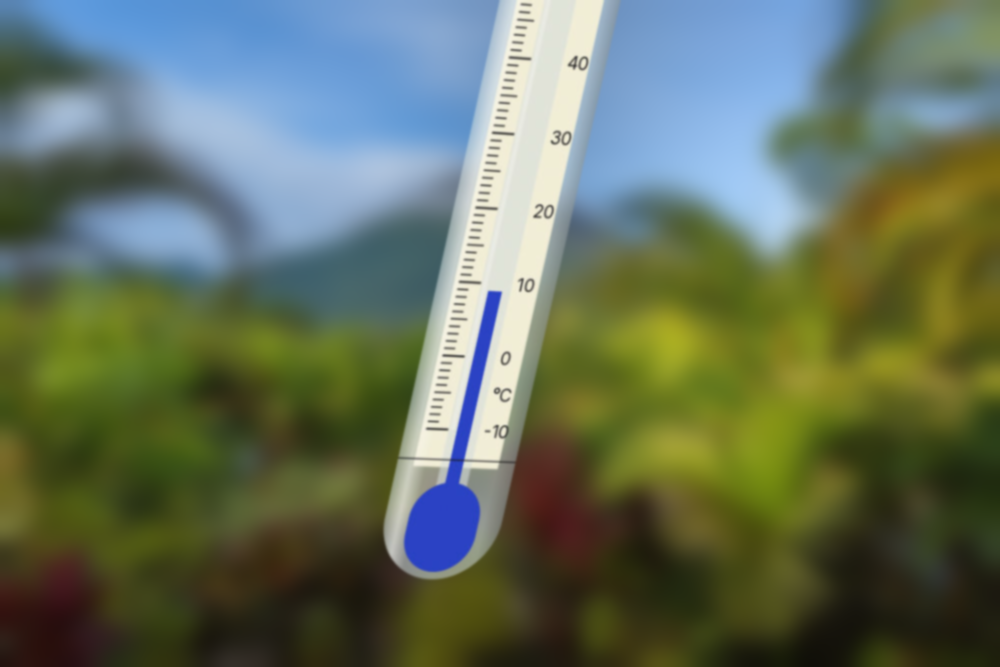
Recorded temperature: 9 °C
